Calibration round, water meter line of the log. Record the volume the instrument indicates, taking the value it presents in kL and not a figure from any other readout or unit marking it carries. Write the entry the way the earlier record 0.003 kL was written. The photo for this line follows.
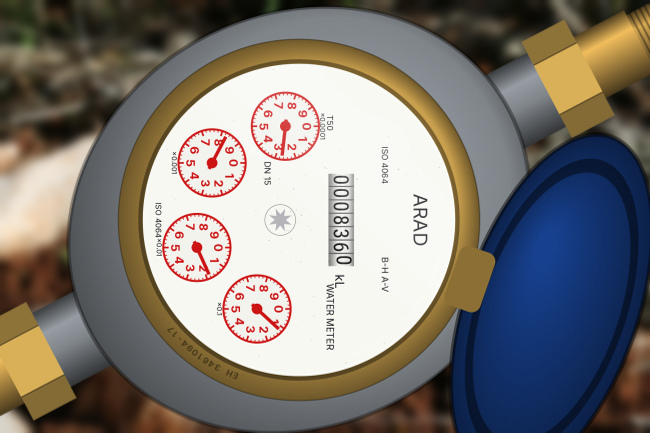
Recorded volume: 8360.1182 kL
